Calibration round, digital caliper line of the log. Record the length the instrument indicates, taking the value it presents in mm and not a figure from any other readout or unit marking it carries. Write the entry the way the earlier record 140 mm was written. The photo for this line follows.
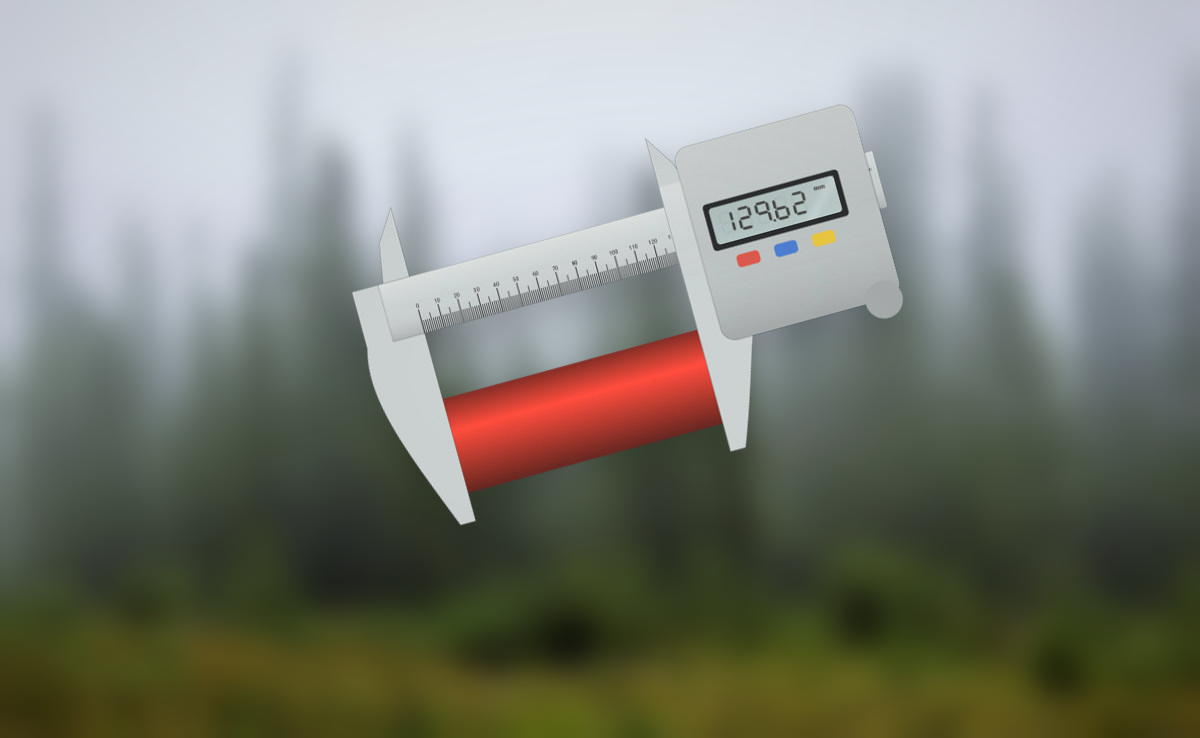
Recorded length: 129.62 mm
